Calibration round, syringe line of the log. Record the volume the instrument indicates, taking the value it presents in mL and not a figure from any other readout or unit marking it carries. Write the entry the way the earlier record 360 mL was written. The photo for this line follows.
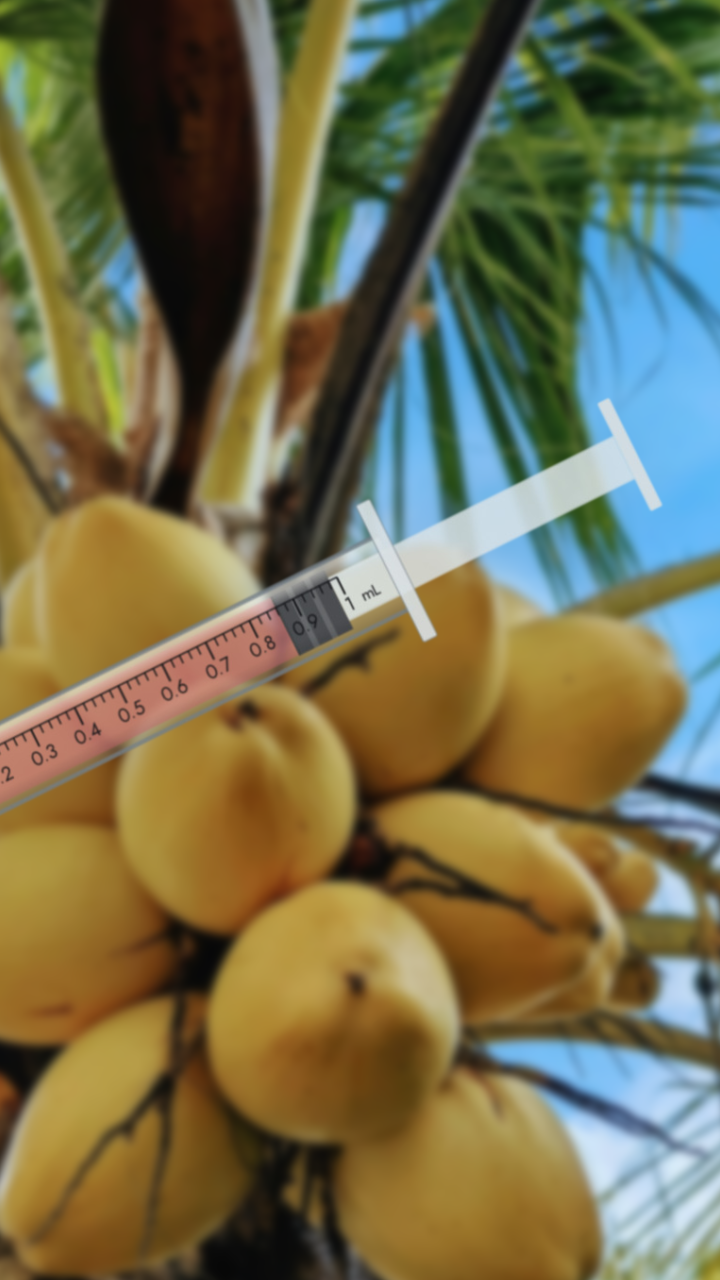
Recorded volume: 0.86 mL
